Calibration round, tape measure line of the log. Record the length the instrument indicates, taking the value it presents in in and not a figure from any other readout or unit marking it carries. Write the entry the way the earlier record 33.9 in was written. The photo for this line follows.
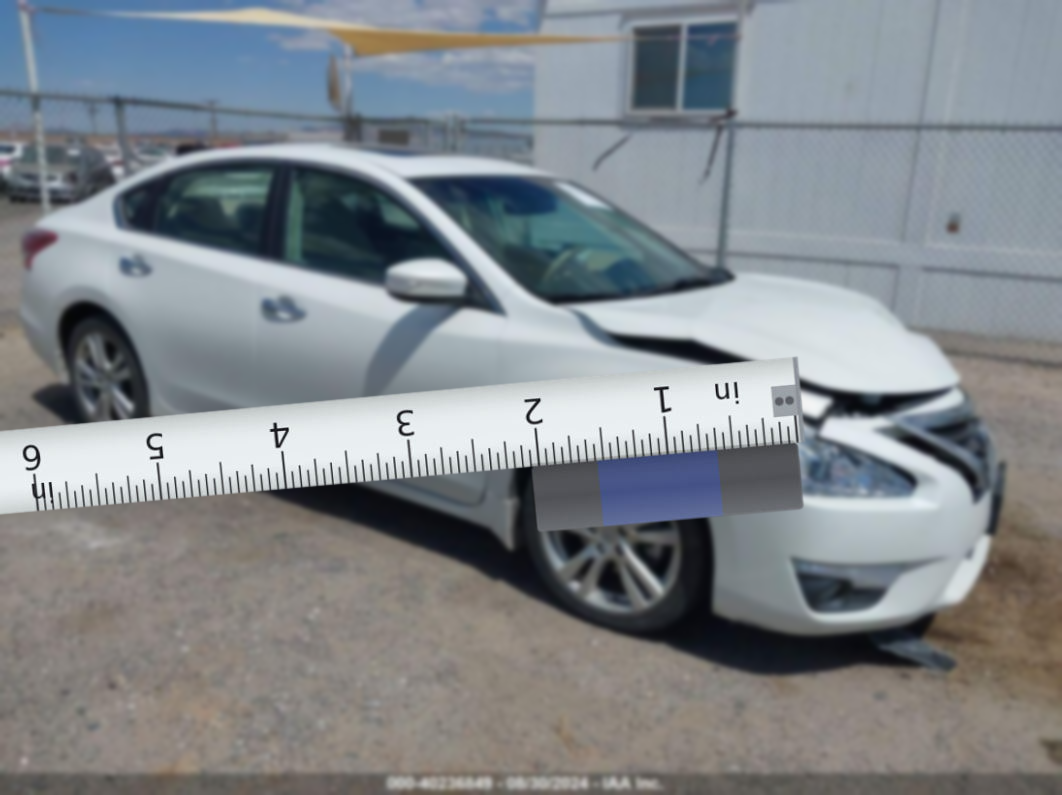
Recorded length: 2.0625 in
